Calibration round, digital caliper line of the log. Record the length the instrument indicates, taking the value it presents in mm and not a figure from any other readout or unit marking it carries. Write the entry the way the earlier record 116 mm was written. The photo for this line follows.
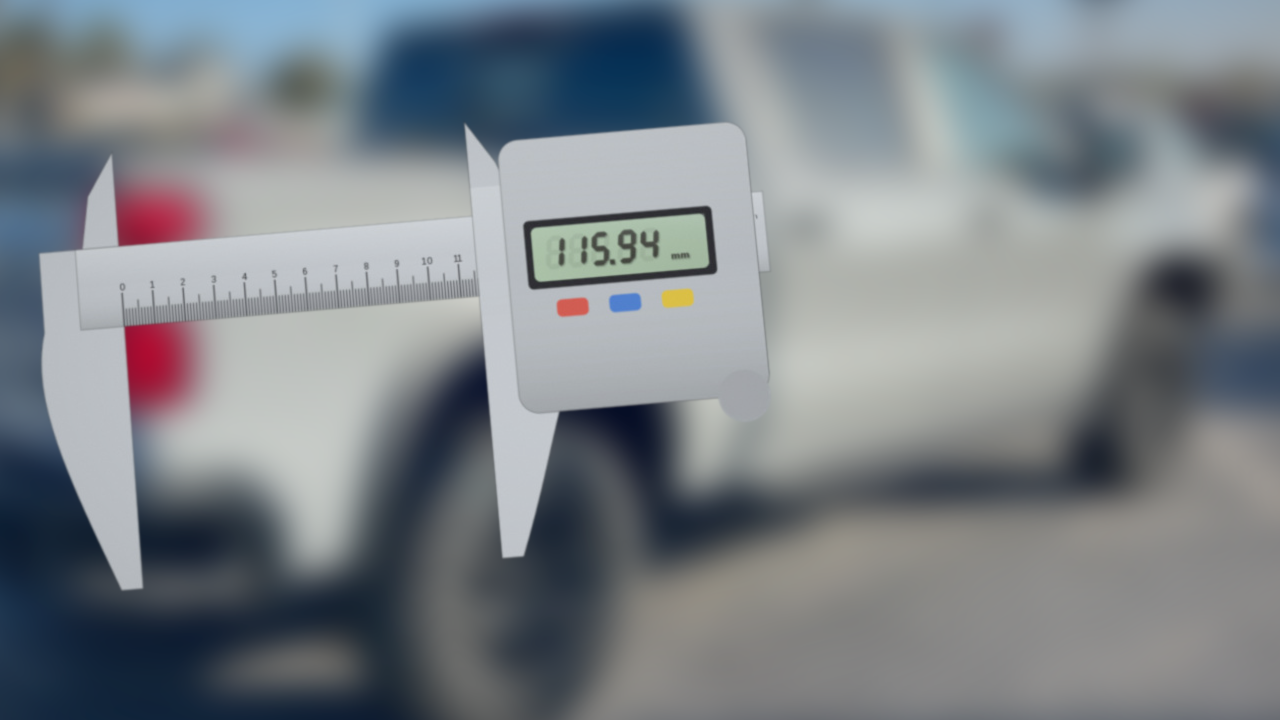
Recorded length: 115.94 mm
